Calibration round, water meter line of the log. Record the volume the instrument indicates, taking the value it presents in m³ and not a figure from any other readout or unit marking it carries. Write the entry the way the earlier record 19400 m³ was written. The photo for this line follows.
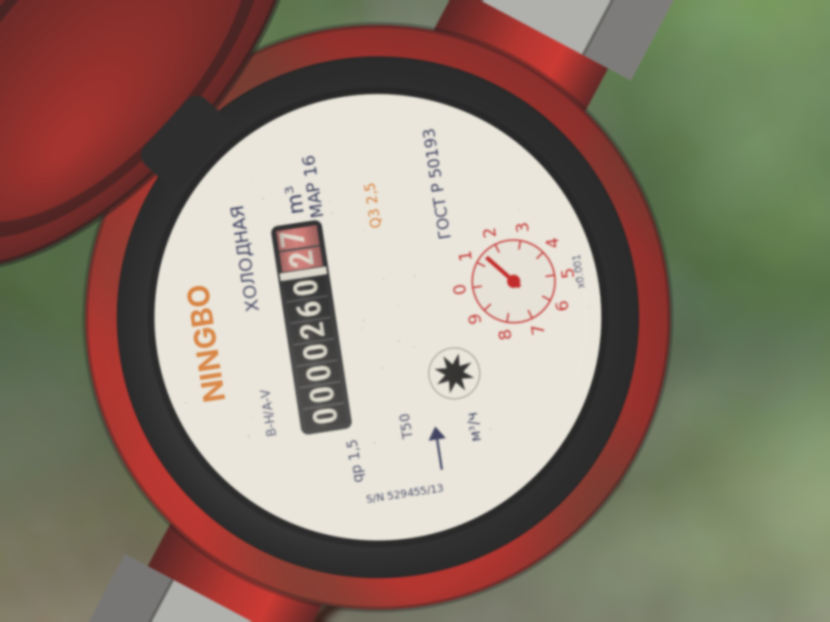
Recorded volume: 260.271 m³
